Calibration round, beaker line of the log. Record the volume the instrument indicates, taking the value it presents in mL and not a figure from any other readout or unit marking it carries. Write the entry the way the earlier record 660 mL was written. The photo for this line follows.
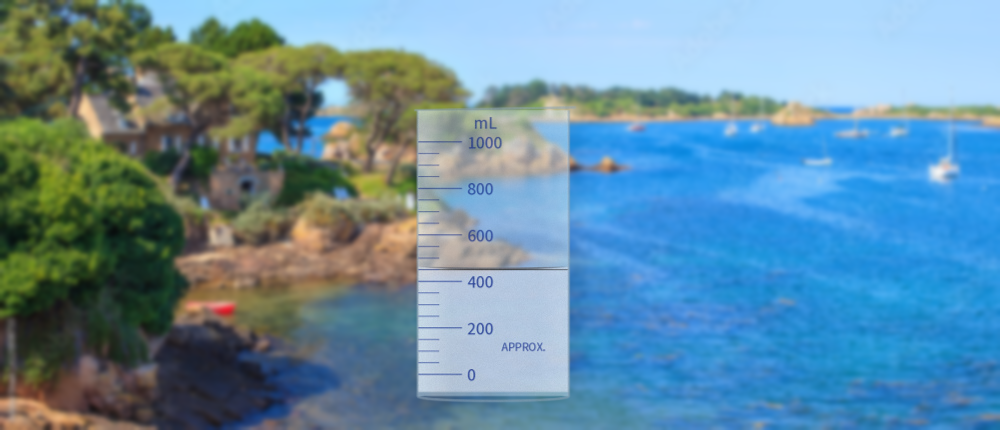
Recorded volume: 450 mL
